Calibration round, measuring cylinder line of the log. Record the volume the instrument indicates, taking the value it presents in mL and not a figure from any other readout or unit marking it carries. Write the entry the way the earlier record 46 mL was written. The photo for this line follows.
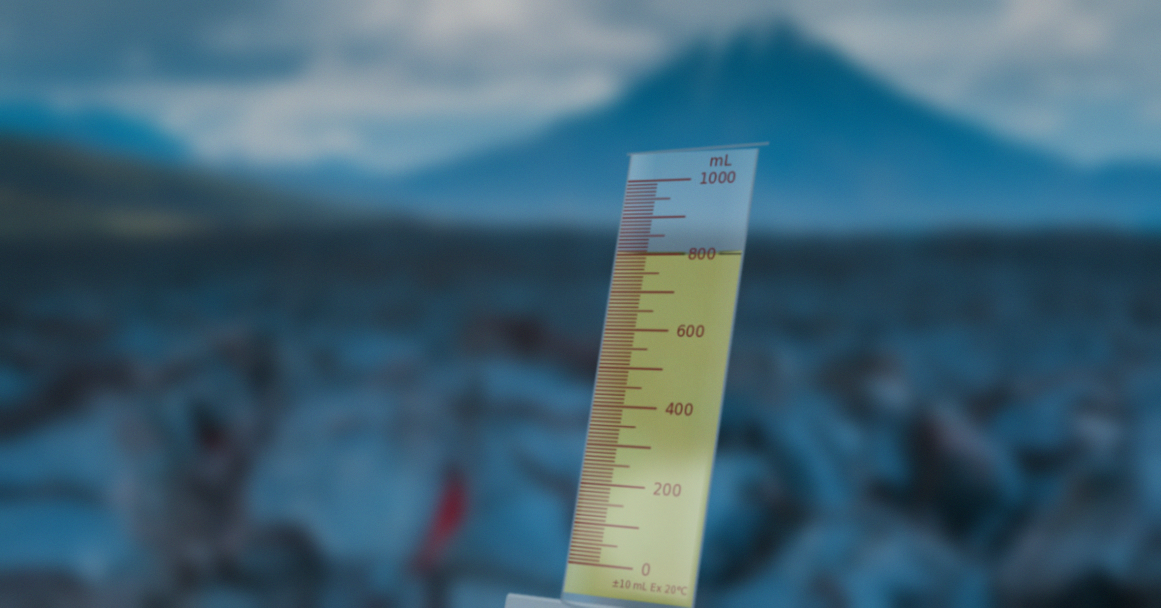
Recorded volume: 800 mL
